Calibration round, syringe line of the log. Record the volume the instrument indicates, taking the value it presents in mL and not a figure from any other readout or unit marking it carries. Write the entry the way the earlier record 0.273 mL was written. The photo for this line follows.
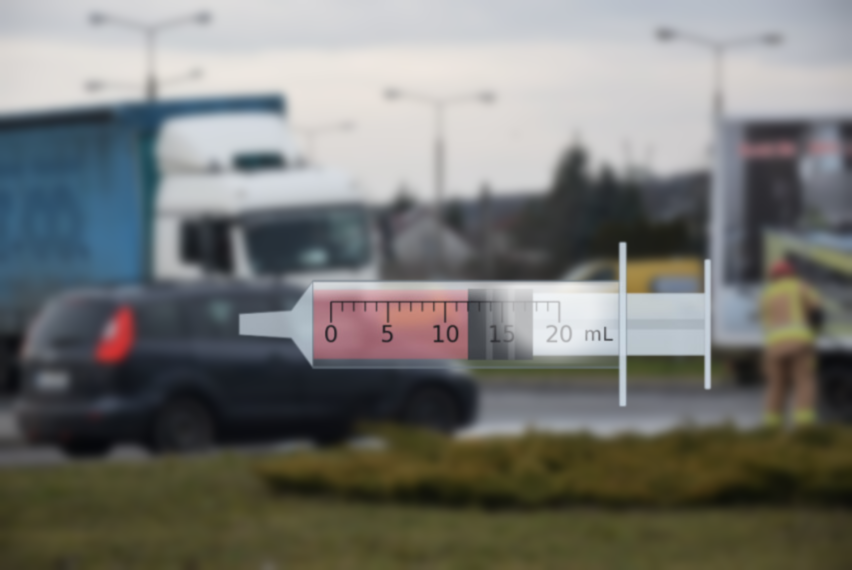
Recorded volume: 12 mL
